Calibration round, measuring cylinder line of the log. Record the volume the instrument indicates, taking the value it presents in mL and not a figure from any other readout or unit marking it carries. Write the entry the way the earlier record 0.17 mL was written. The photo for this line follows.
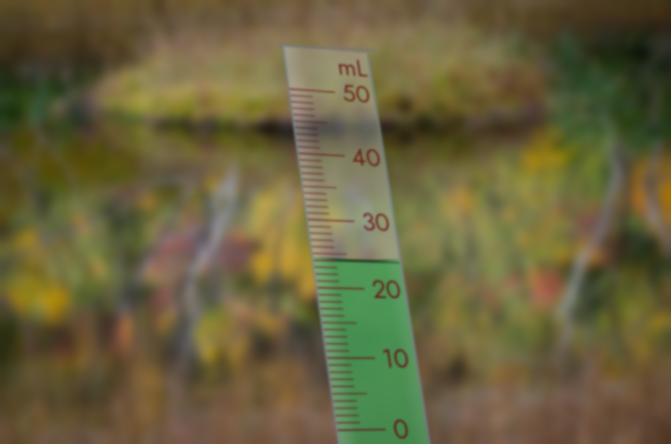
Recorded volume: 24 mL
